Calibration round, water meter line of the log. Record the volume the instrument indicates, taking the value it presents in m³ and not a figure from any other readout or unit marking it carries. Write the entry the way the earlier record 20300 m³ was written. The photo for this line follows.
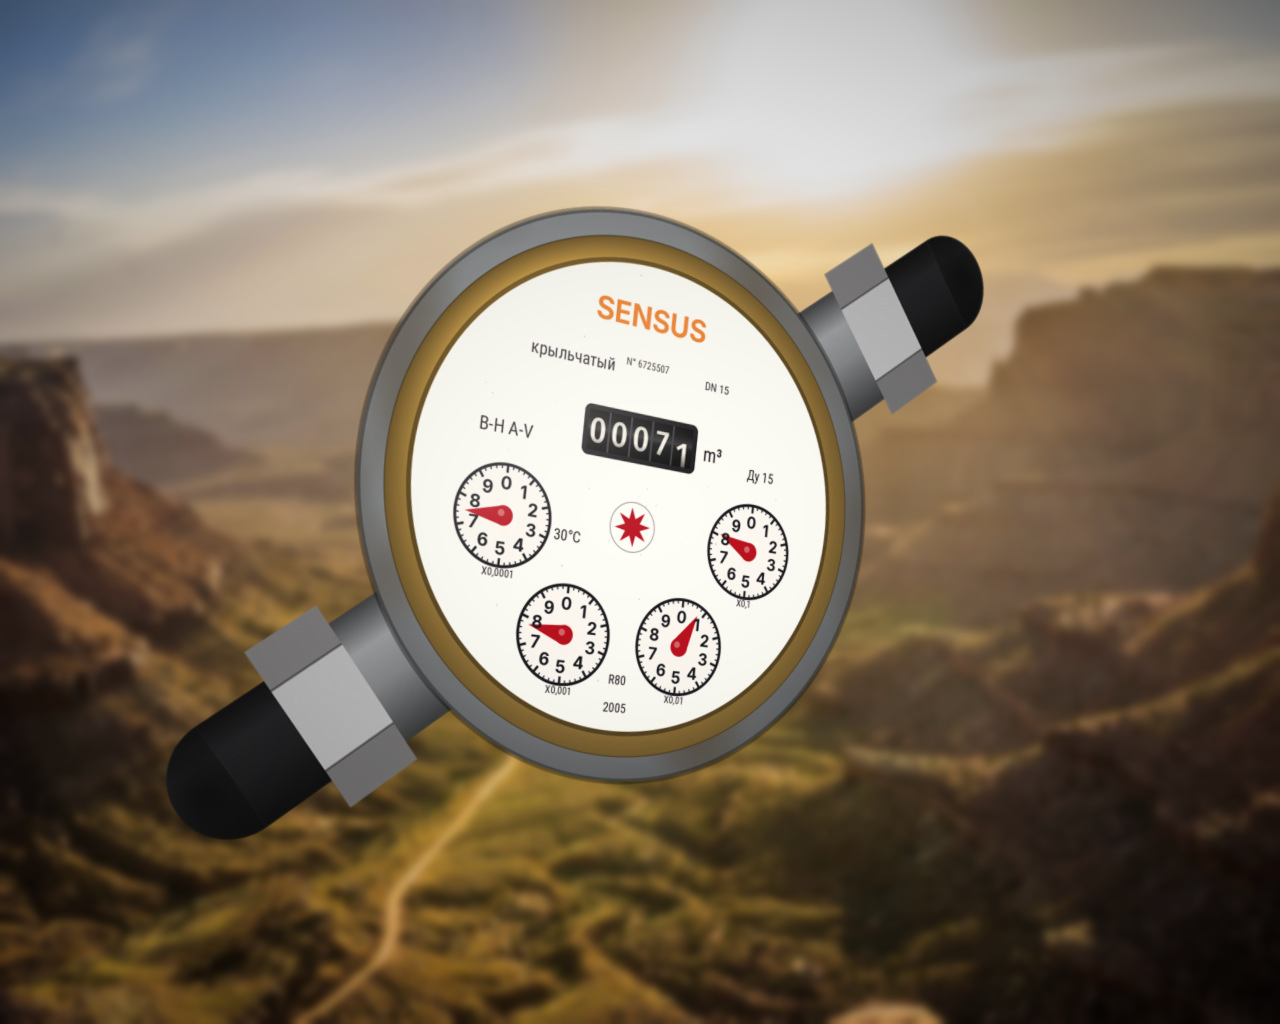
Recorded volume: 70.8077 m³
